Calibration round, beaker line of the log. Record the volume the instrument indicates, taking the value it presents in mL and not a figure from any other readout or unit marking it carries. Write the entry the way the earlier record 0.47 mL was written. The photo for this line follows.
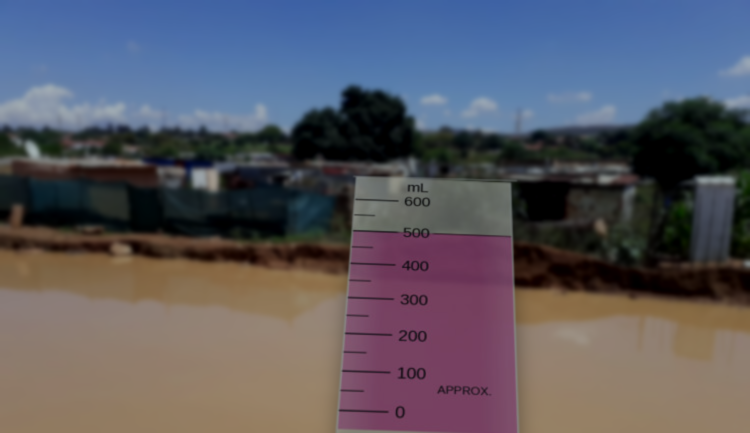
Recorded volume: 500 mL
